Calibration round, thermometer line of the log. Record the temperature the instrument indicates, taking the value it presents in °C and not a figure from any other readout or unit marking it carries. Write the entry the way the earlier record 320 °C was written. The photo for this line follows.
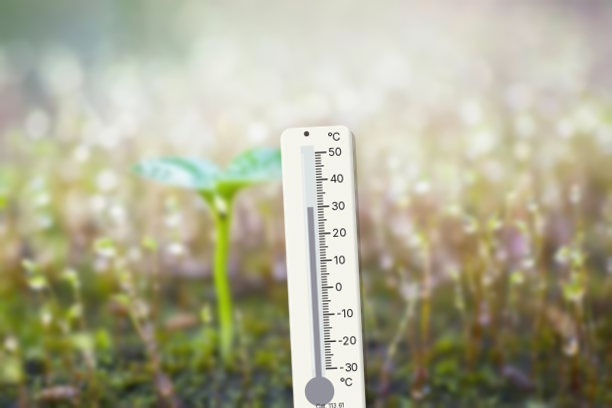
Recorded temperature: 30 °C
